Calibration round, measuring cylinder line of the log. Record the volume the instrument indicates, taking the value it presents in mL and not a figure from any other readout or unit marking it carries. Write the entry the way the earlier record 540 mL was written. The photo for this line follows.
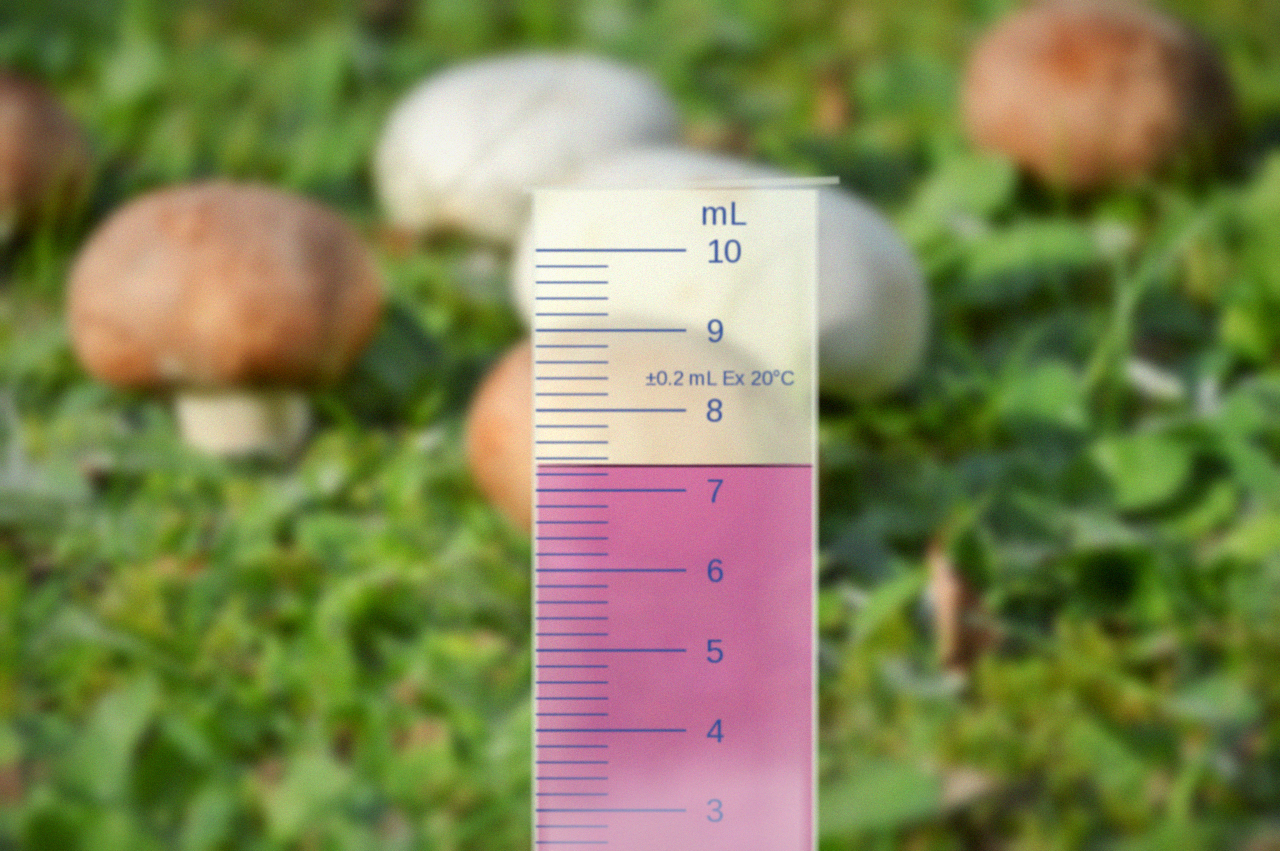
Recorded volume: 7.3 mL
